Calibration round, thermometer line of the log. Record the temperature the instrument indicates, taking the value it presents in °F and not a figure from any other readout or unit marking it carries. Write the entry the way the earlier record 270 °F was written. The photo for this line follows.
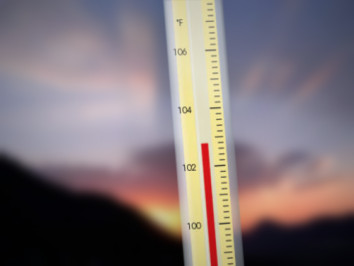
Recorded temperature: 102.8 °F
